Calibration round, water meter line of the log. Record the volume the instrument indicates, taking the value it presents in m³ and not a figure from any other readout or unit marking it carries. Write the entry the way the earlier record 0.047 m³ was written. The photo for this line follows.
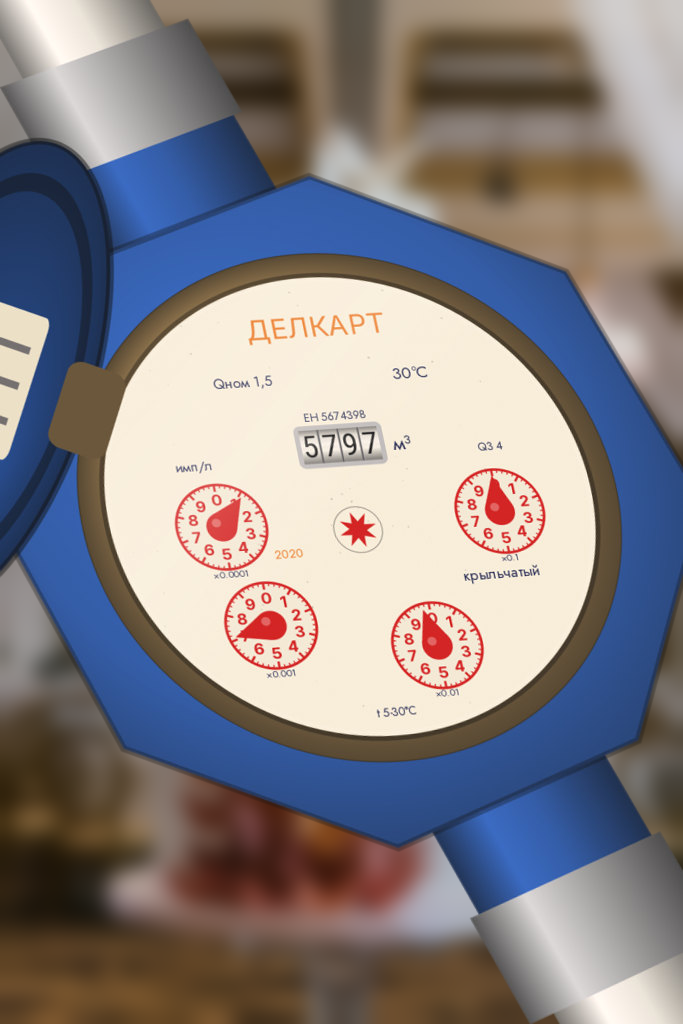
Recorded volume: 5796.9971 m³
